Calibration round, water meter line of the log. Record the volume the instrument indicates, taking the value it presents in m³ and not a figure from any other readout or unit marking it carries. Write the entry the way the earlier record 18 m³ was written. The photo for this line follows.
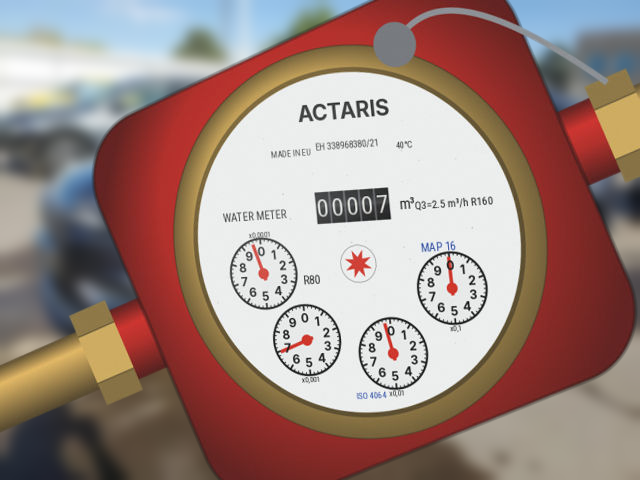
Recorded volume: 6.9969 m³
